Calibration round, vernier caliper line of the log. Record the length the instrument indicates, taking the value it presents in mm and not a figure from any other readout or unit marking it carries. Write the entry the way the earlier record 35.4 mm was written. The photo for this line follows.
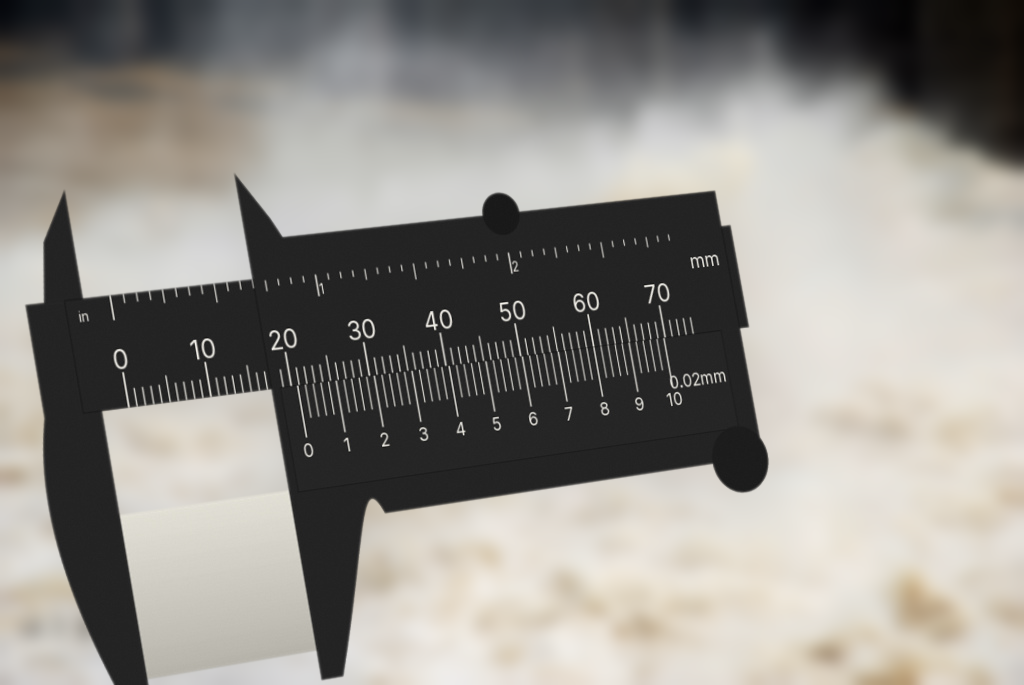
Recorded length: 20.8 mm
